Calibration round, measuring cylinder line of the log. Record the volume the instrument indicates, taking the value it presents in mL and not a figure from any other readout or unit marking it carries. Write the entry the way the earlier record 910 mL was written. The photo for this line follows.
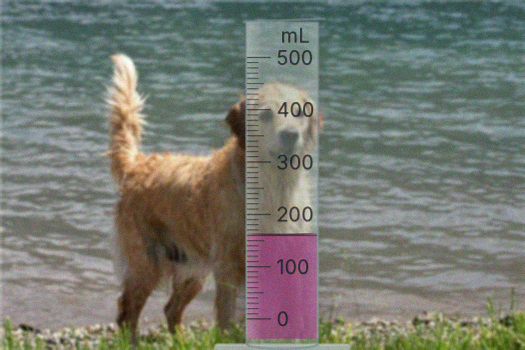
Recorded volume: 160 mL
